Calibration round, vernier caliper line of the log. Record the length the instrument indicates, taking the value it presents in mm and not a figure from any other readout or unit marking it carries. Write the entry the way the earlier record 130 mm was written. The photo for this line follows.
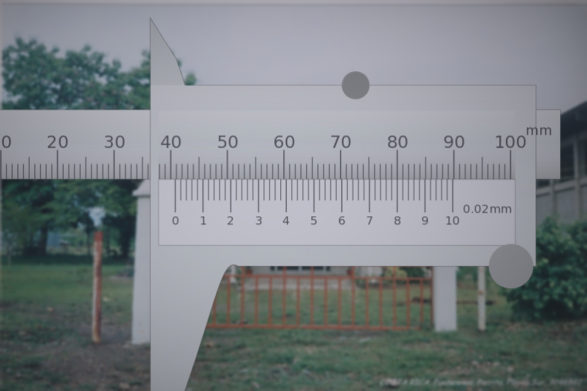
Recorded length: 40.8 mm
